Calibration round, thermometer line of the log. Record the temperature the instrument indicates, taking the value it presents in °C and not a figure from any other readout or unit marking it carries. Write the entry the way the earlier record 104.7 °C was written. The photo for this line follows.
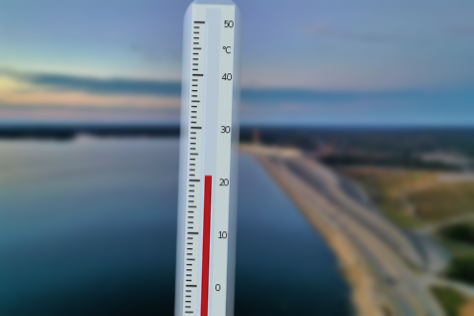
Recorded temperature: 21 °C
